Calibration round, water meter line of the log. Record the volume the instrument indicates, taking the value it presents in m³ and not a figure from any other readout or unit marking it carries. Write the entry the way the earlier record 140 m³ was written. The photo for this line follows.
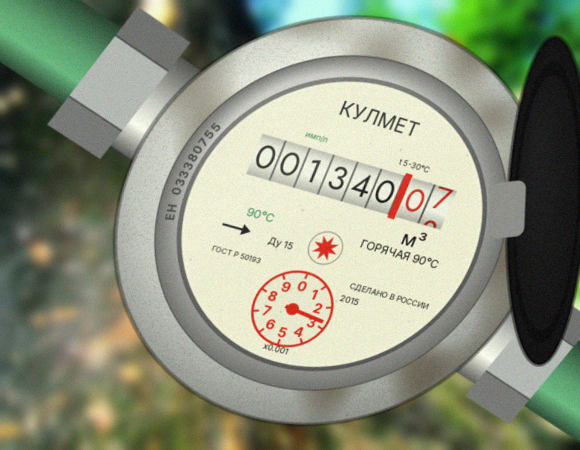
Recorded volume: 1340.072 m³
